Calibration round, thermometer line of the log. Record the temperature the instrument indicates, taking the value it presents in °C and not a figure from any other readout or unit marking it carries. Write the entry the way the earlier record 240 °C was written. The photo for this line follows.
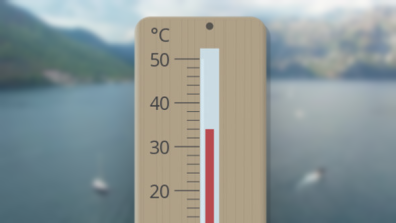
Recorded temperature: 34 °C
